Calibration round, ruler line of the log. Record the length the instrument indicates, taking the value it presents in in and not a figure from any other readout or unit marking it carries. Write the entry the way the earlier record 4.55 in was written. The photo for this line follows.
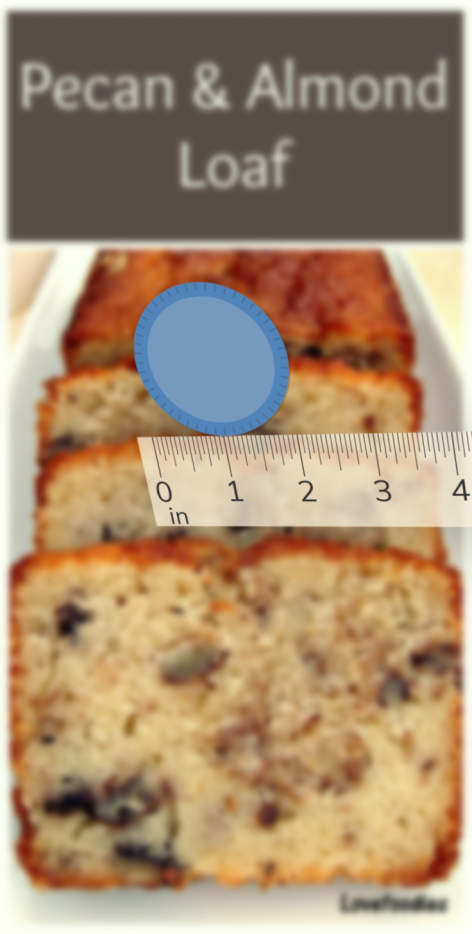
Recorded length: 2.0625 in
